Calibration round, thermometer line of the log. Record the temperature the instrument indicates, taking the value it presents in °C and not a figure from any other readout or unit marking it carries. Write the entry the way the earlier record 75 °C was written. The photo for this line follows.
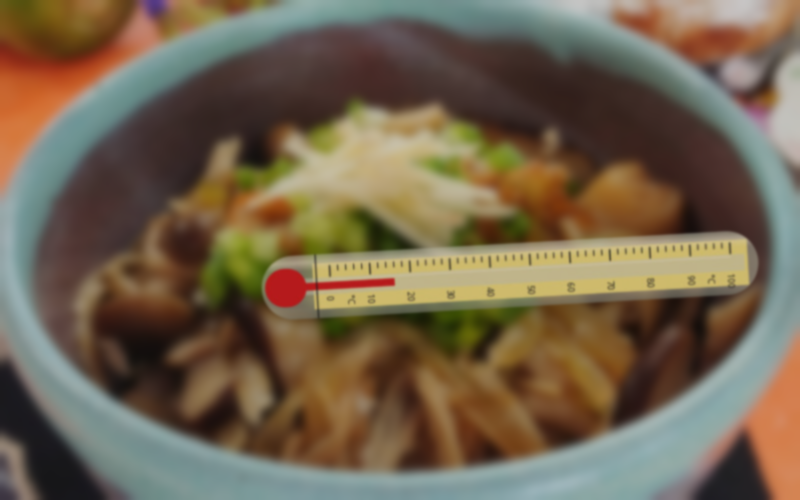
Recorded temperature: 16 °C
